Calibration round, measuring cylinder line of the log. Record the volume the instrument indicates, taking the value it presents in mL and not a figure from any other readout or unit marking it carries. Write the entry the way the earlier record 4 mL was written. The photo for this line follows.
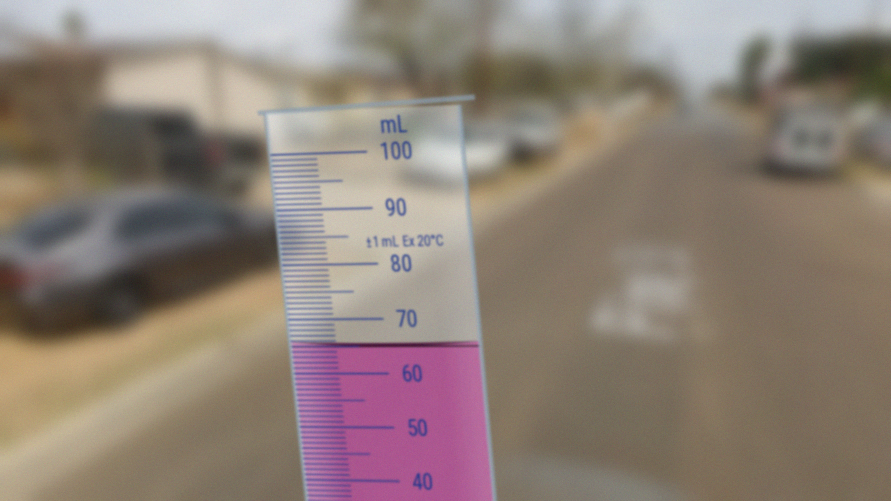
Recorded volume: 65 mL
